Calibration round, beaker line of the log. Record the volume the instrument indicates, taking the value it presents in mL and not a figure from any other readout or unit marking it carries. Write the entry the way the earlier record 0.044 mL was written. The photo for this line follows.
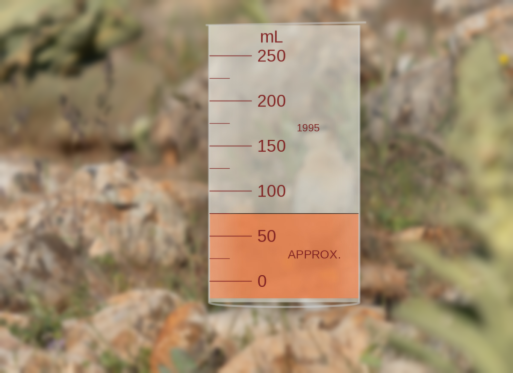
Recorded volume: 75 mL
